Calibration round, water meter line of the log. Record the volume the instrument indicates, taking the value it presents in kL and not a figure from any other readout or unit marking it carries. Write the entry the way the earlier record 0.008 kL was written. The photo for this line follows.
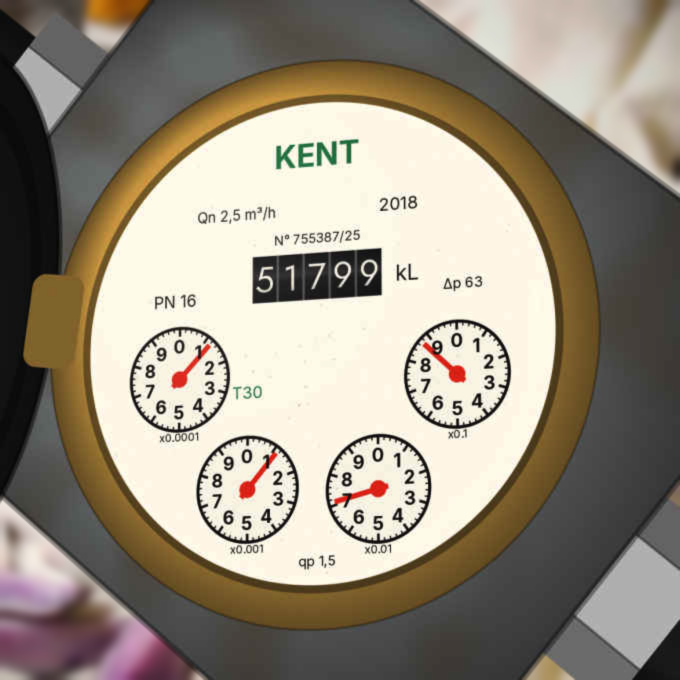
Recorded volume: 51799.8711 kL
